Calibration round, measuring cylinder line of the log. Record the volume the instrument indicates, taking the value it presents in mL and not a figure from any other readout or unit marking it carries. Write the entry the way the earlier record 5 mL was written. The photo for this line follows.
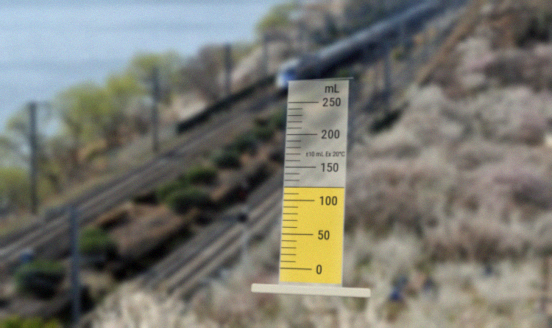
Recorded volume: 120 mL
